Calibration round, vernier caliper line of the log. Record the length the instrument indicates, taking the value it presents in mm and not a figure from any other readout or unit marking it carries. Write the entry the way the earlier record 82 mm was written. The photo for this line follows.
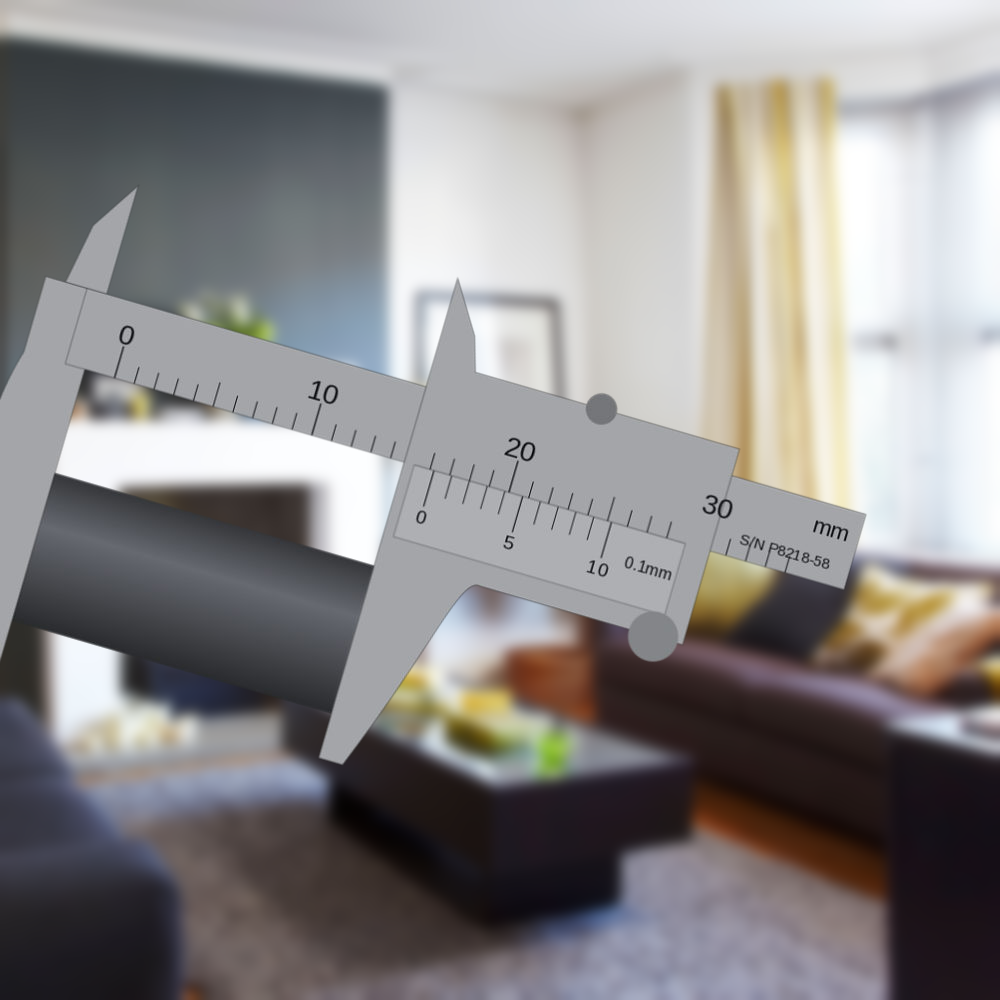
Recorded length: 16.2 mm
